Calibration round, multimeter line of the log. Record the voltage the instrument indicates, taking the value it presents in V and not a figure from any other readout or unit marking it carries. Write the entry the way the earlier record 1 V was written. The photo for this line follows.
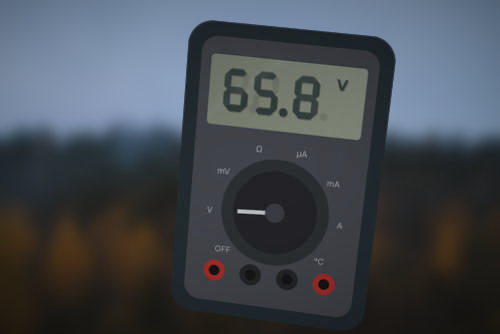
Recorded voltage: 65.8 V
